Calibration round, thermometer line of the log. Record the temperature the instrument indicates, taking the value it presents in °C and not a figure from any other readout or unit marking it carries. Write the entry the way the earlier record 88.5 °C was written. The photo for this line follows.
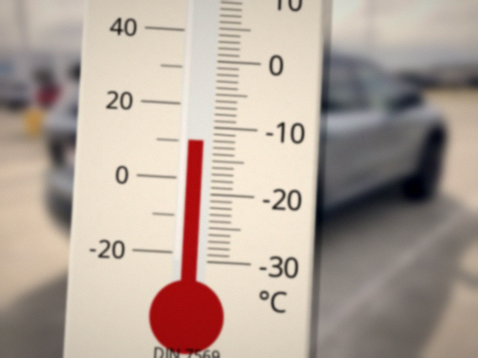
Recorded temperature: -12 °C
